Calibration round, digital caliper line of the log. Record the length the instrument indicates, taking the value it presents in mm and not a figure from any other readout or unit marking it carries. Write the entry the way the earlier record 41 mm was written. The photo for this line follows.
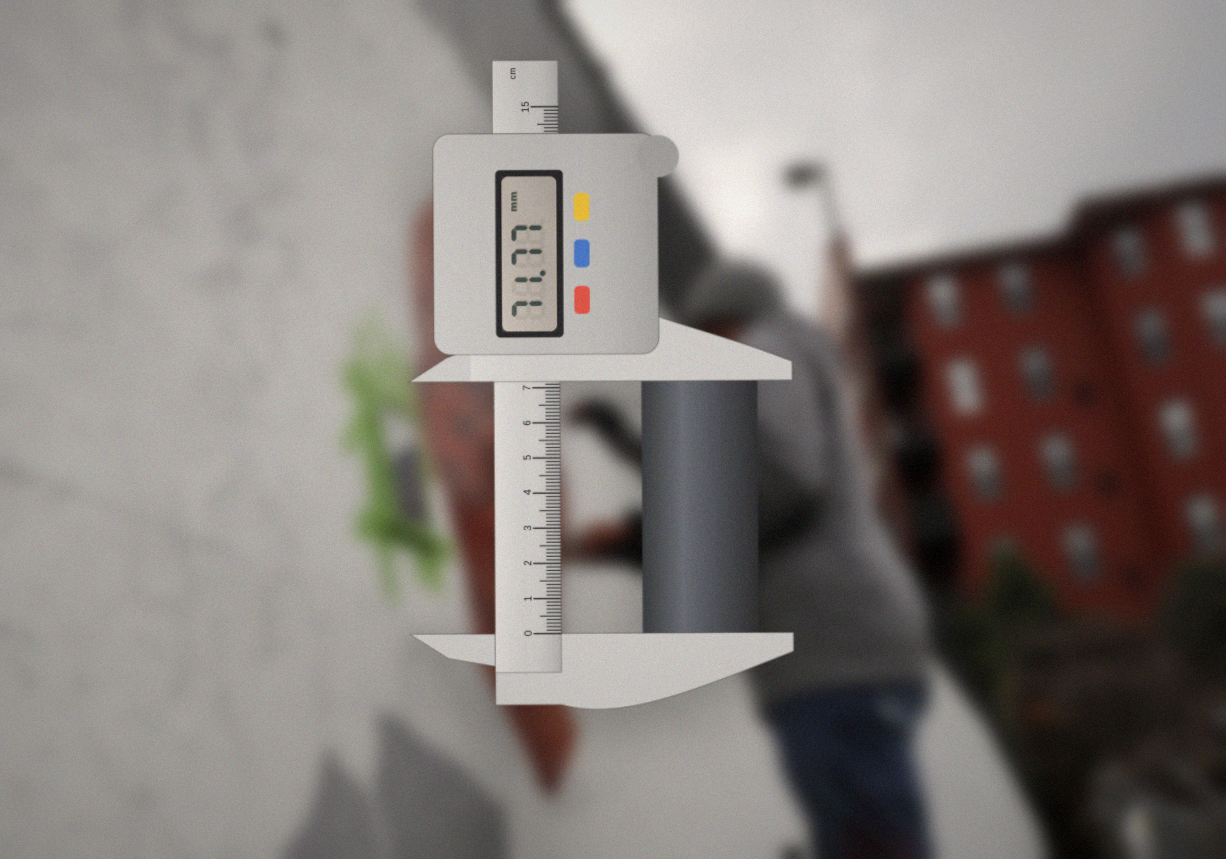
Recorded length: 71.77 mm
